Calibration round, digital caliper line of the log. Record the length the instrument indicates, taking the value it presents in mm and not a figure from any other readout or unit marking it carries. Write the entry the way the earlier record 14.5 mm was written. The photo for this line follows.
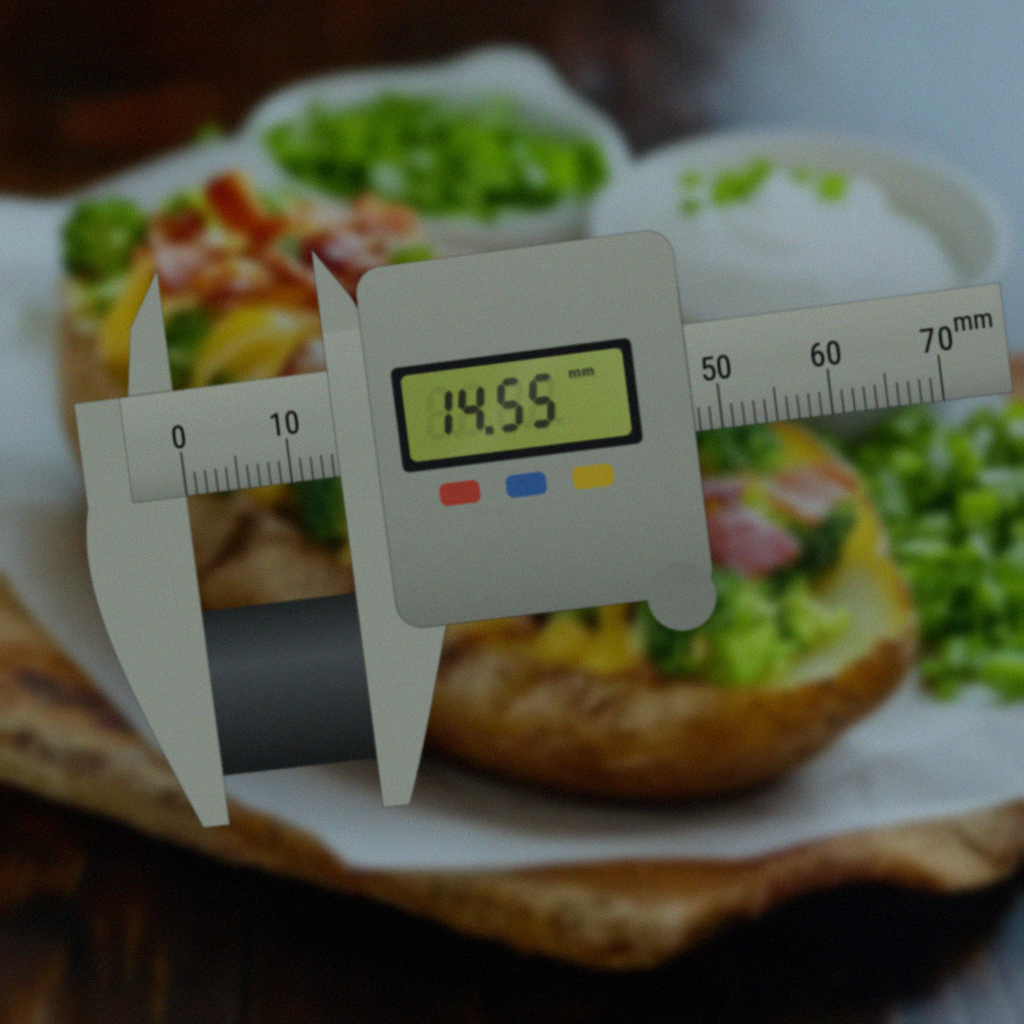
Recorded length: 14.55 mm
